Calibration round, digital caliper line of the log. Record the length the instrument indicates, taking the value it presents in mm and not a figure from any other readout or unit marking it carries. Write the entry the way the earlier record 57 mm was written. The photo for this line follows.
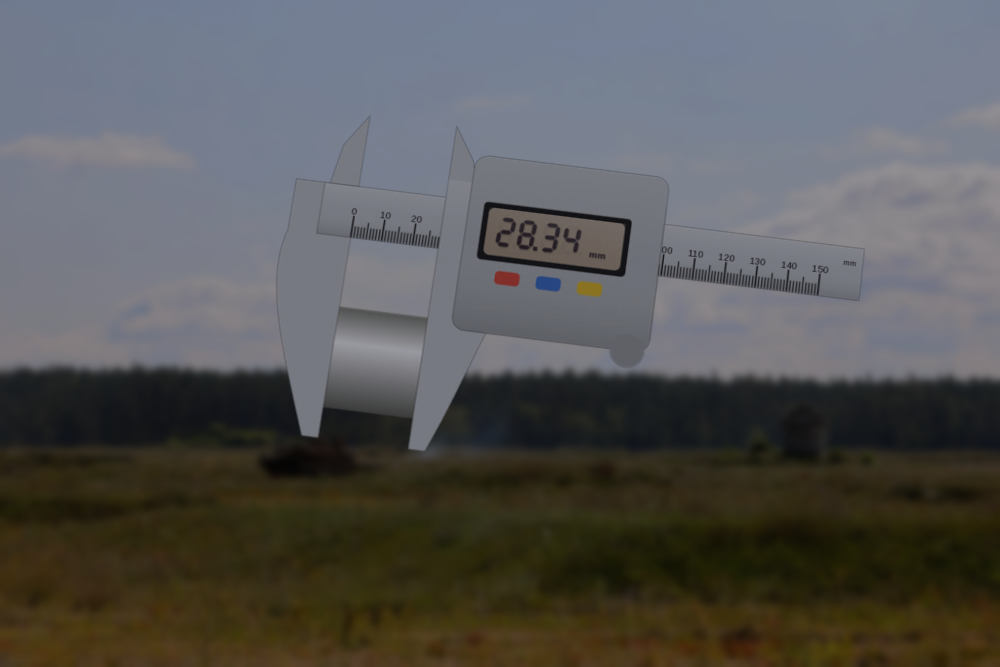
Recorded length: 28.34 mm
